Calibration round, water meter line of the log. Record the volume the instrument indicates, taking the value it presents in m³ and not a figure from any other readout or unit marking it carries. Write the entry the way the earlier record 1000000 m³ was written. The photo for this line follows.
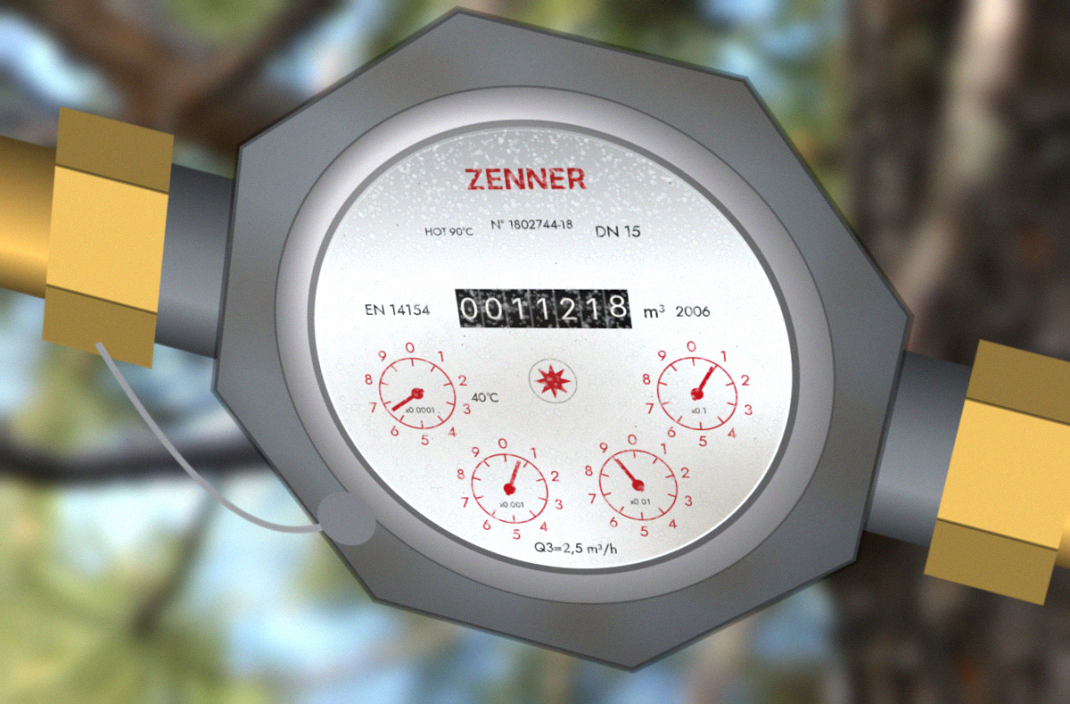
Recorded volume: 11218.0906 m³
